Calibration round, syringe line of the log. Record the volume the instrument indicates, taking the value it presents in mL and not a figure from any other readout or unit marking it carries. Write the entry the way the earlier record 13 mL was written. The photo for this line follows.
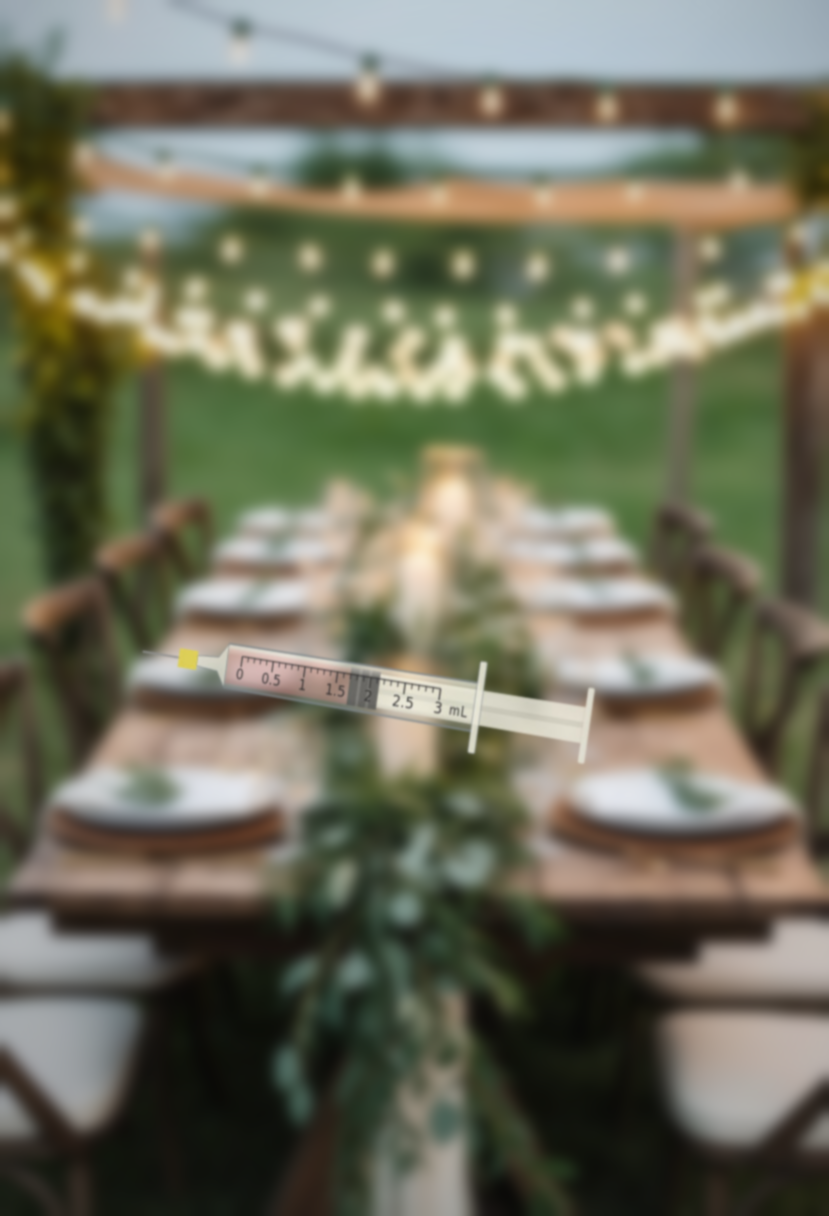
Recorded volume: 1.7 mL
